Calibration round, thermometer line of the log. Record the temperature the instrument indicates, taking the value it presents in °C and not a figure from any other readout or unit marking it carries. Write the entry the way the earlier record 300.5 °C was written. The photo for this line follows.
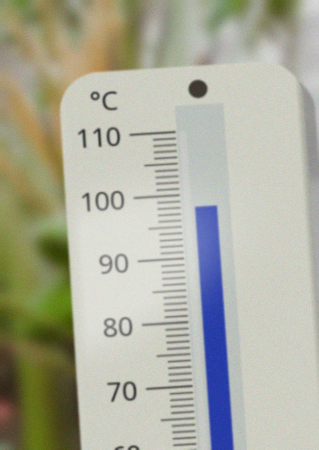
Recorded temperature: 98 °C
